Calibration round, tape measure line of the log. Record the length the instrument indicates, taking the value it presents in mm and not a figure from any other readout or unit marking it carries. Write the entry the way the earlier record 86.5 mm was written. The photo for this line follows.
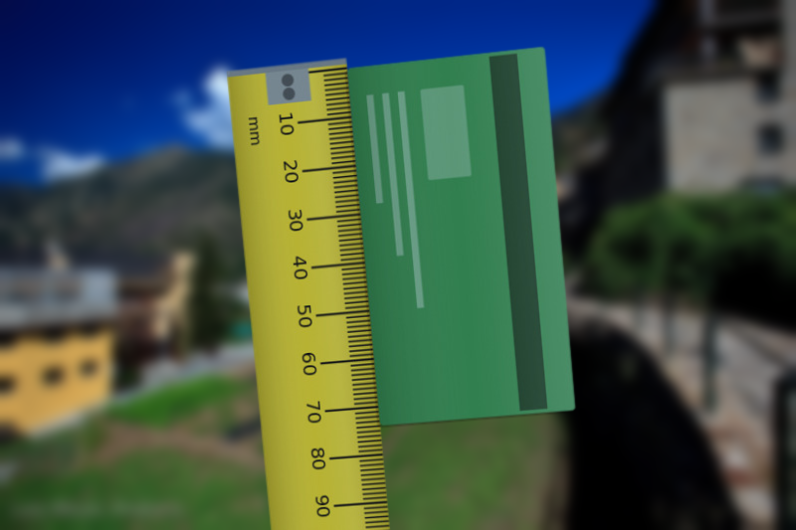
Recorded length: 74 mm
